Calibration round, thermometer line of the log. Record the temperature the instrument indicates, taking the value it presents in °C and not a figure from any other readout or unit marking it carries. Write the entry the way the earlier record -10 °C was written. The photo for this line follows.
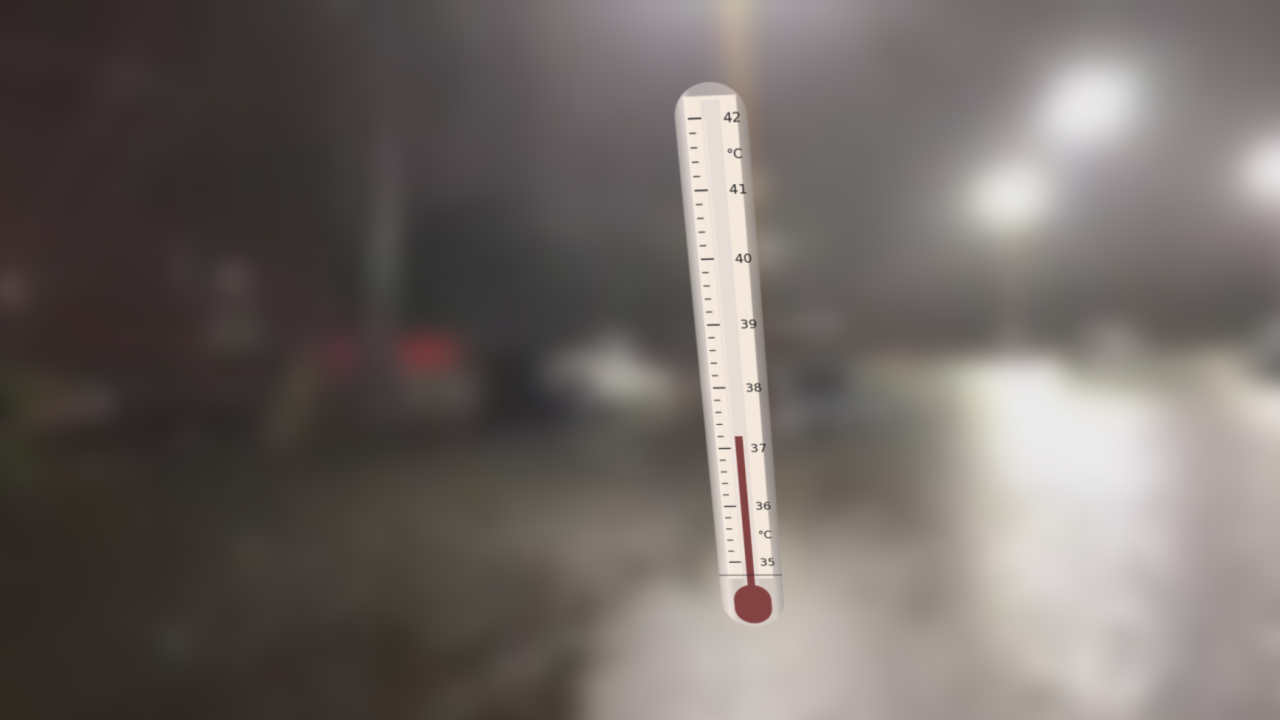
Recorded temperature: 37.2 °C
